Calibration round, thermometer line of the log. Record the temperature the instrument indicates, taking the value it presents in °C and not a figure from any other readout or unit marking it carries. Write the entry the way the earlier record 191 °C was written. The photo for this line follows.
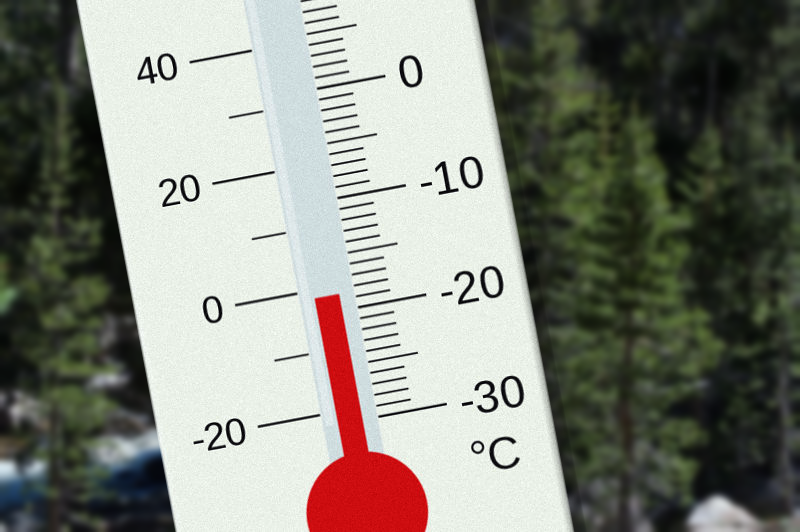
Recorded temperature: -18.5 °C
